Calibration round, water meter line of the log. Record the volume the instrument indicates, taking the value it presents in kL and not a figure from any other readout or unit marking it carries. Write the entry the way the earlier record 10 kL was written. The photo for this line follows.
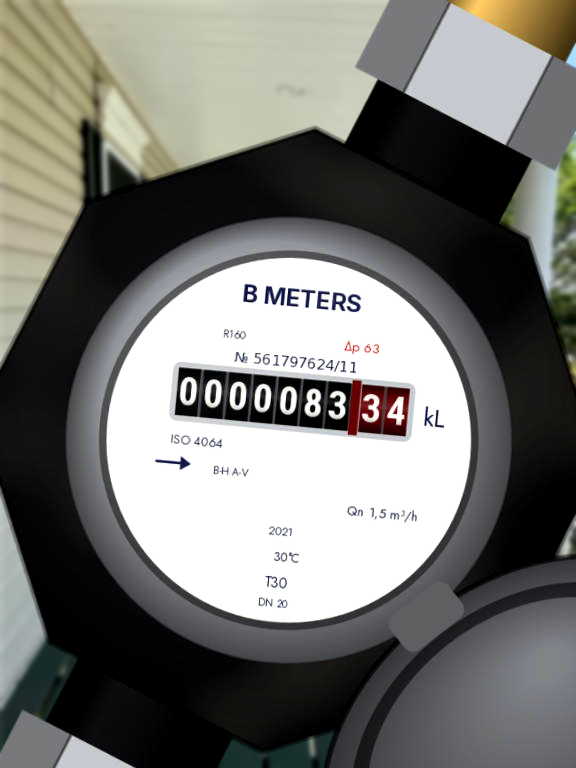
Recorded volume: 83.34 kL
